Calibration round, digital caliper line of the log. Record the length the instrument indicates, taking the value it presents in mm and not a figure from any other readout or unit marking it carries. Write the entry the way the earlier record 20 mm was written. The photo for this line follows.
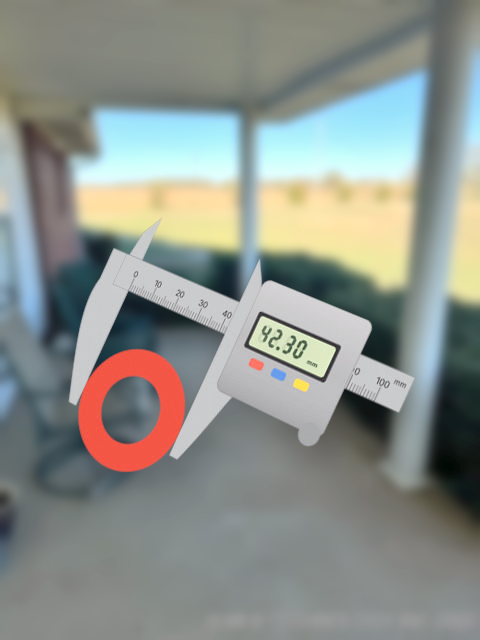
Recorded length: 42.30 mm
